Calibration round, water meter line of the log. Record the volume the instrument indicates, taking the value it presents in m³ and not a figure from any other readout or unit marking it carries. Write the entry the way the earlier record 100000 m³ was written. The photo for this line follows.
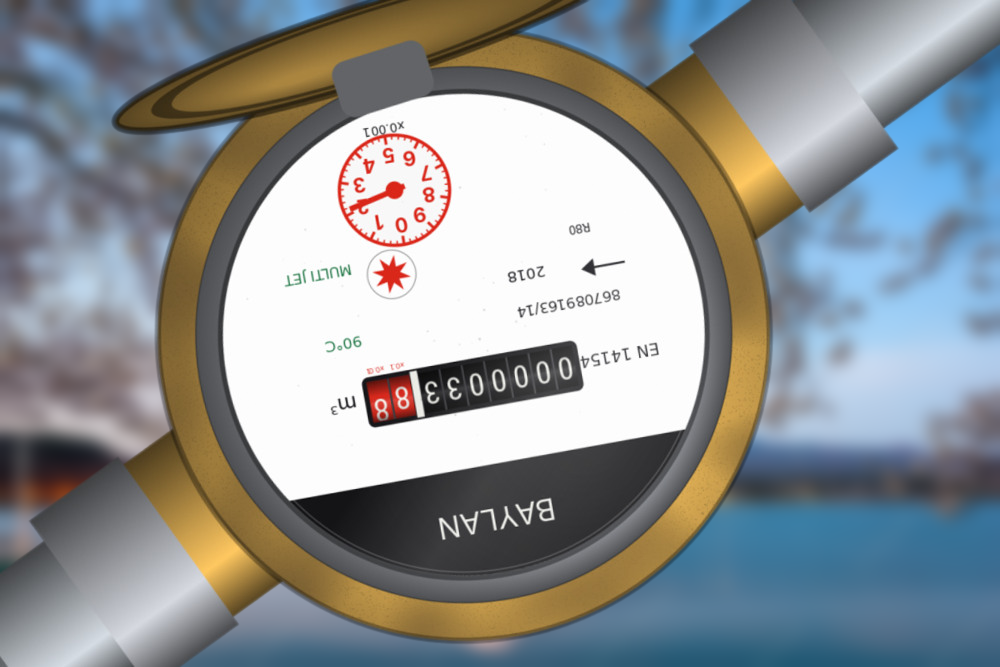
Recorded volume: 33.882 m³
